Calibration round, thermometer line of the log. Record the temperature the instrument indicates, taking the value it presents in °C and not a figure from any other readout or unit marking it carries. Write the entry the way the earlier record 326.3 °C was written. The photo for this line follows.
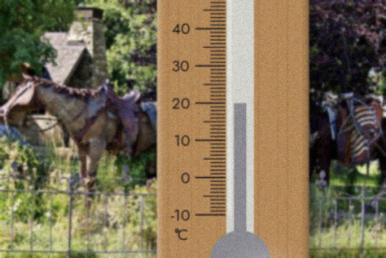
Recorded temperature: 20 °C
